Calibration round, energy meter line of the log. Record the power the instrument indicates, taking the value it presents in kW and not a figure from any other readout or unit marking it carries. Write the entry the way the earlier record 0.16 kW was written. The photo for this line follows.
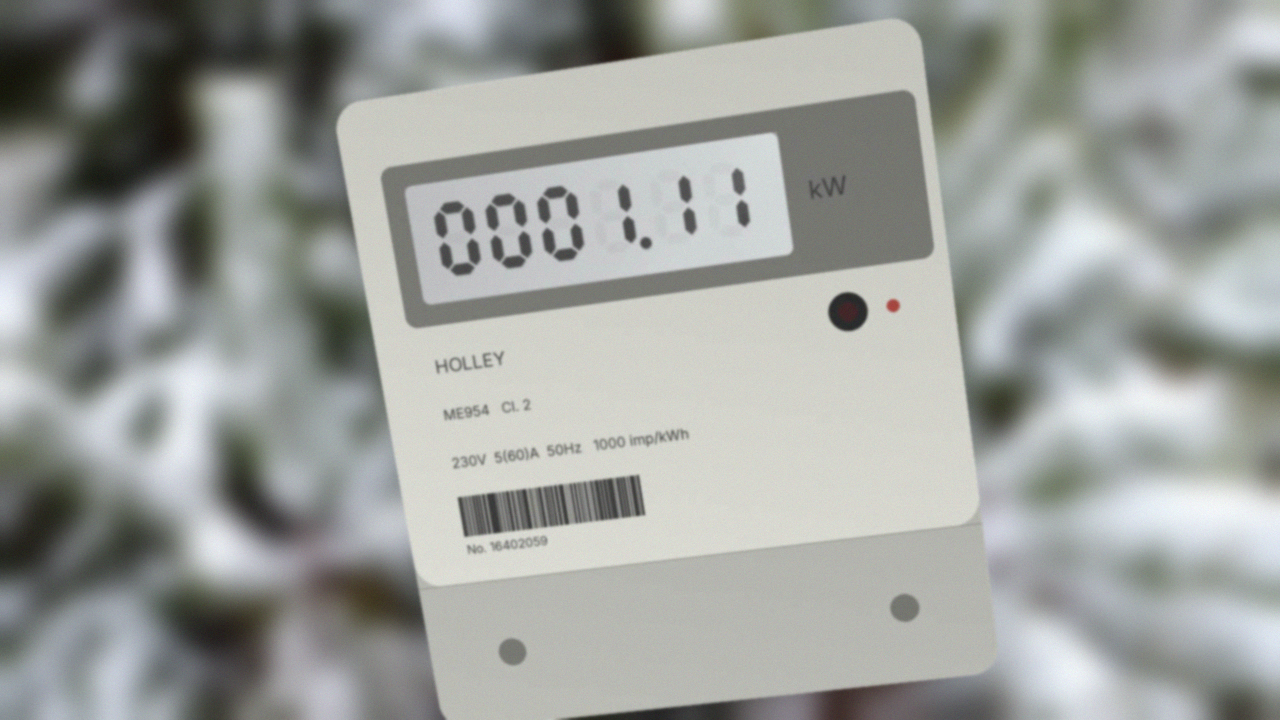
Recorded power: 1.11 kW
